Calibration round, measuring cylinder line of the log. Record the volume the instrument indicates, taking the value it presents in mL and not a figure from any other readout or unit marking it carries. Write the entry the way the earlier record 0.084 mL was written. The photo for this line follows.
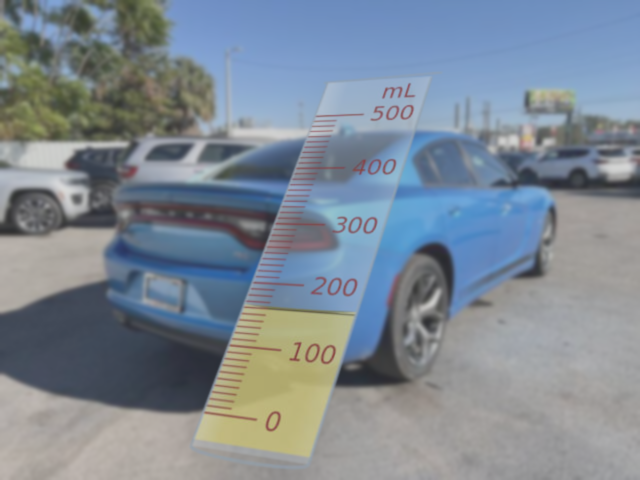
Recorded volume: 160 mL
